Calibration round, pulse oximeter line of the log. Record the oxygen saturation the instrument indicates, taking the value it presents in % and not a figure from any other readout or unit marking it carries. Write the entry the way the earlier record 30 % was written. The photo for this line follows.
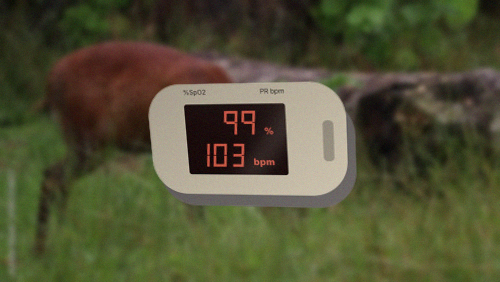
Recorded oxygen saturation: 99 %
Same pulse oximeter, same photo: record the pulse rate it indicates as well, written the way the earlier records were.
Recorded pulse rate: 103 bpm
